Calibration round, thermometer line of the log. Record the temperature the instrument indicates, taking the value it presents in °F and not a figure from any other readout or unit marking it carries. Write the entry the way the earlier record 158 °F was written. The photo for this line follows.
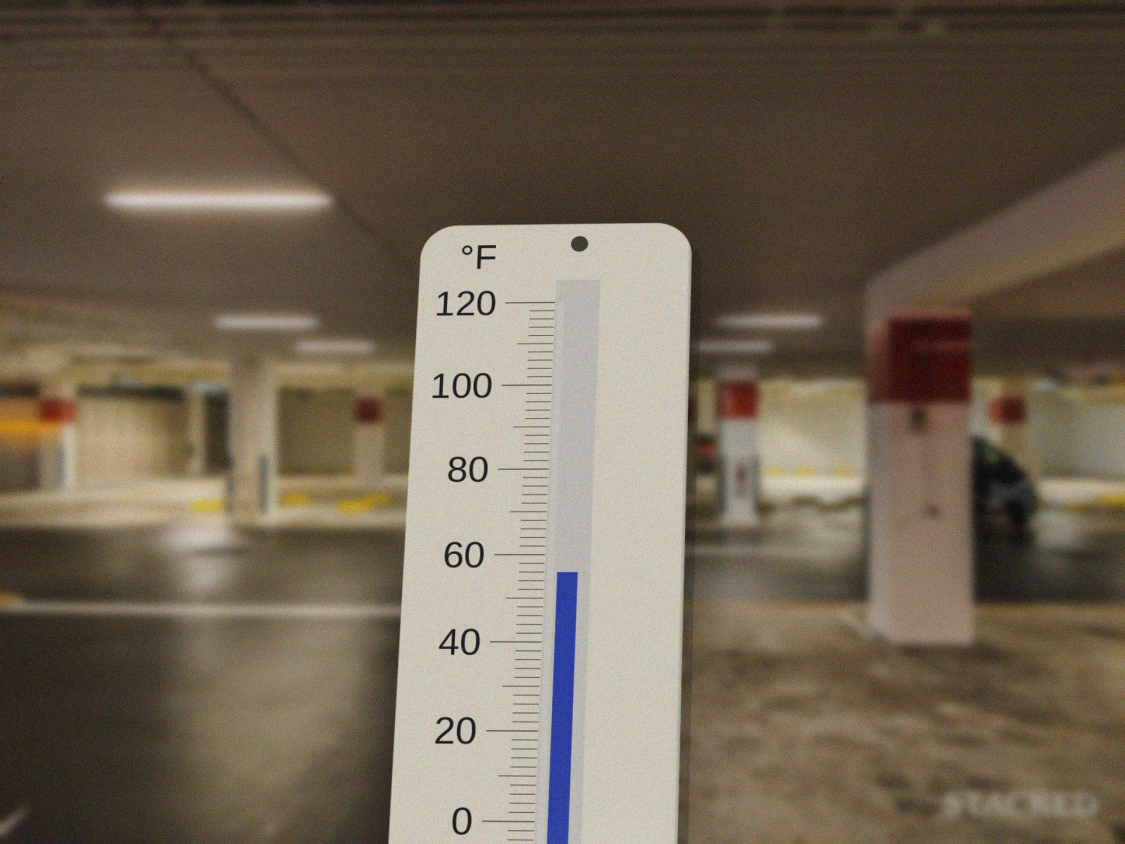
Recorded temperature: 56 °F
